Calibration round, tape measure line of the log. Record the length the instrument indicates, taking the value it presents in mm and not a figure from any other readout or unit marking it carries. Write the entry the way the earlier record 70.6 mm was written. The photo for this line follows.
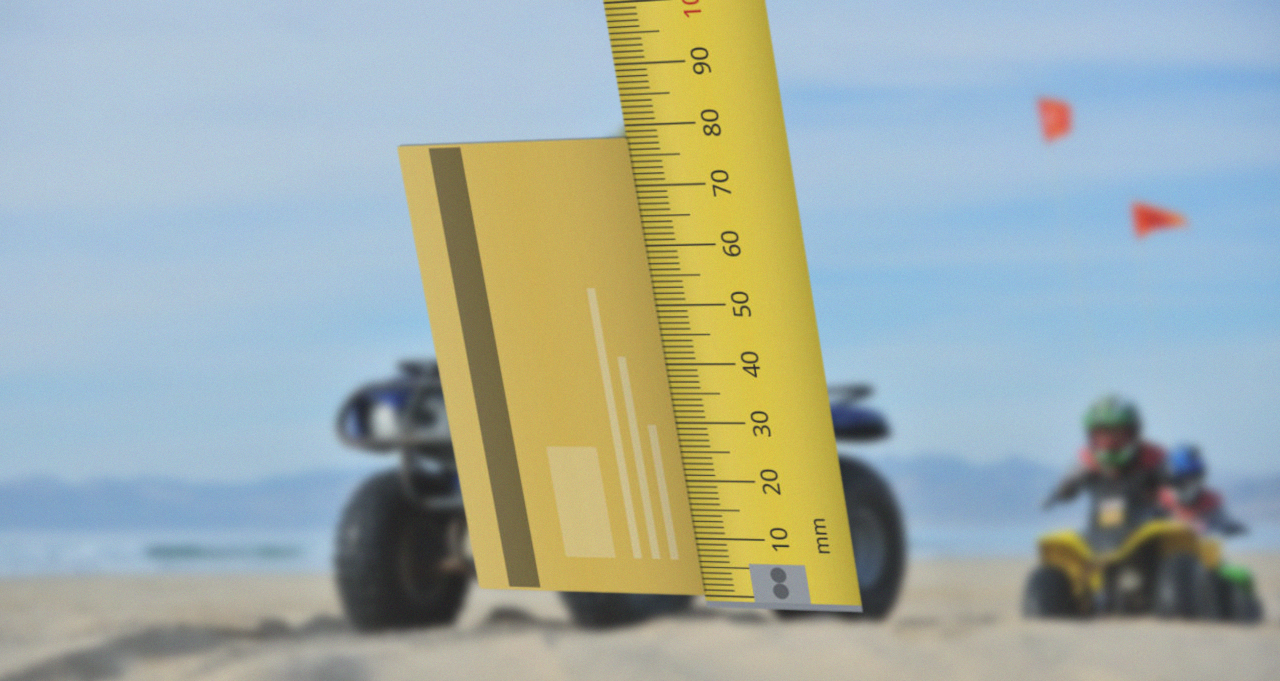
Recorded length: 78 mm
